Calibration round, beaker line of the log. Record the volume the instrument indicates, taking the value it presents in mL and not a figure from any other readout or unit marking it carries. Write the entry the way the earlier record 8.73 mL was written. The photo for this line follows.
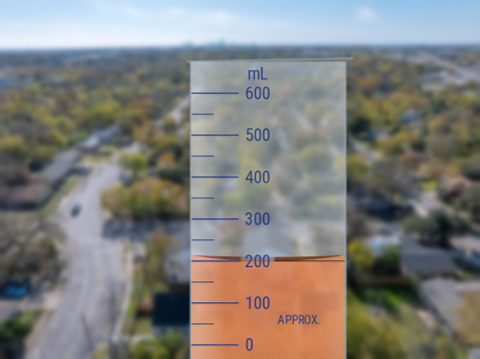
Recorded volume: 200 mL
